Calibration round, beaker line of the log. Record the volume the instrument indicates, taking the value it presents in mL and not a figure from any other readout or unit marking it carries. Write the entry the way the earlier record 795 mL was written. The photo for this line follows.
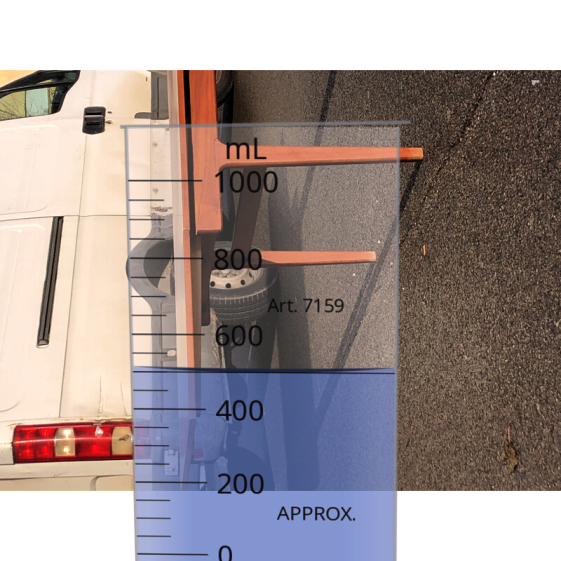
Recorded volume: 500 mL
